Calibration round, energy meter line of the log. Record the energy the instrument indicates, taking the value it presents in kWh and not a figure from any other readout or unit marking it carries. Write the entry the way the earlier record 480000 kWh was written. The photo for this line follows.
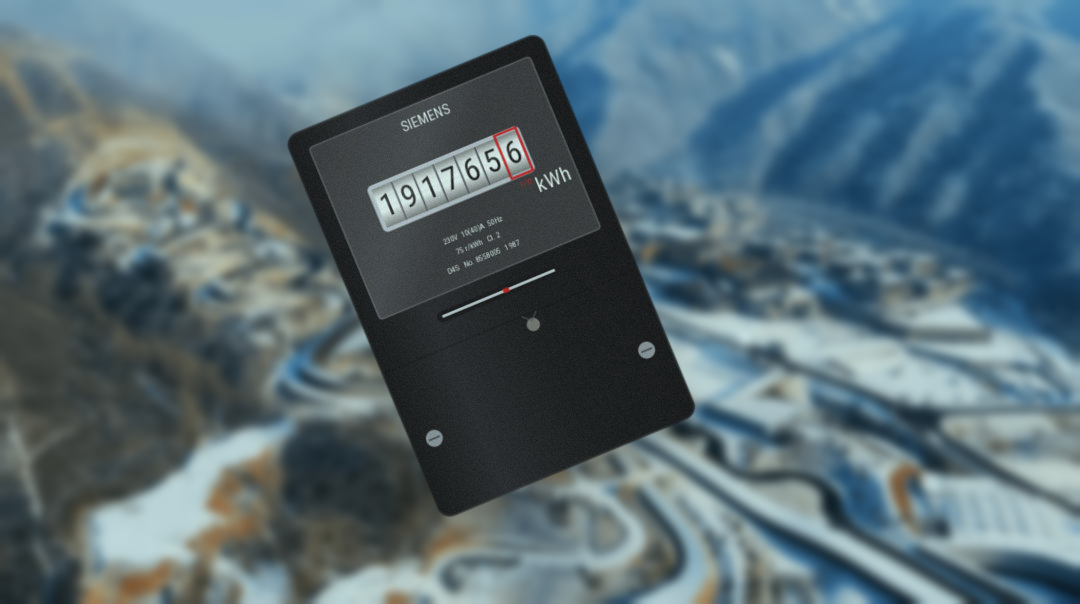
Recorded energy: 191765.6 kWh
